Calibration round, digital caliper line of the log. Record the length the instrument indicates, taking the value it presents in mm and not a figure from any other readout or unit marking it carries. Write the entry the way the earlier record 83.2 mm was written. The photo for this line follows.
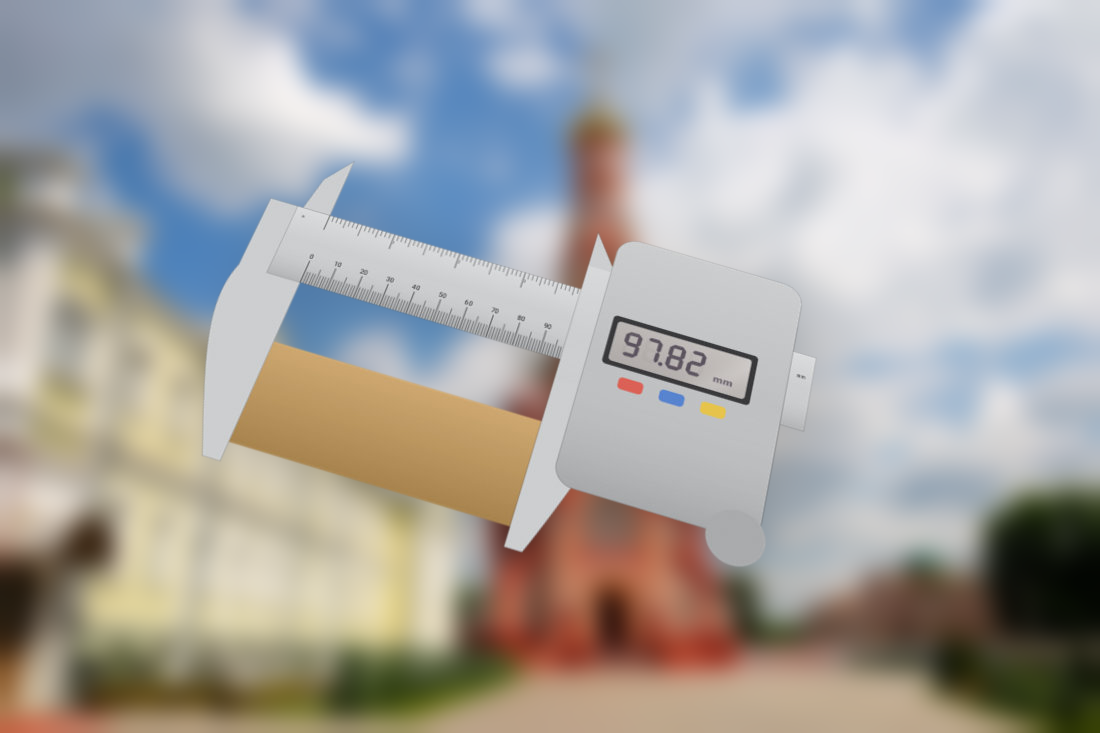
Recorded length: 97.82 mm
